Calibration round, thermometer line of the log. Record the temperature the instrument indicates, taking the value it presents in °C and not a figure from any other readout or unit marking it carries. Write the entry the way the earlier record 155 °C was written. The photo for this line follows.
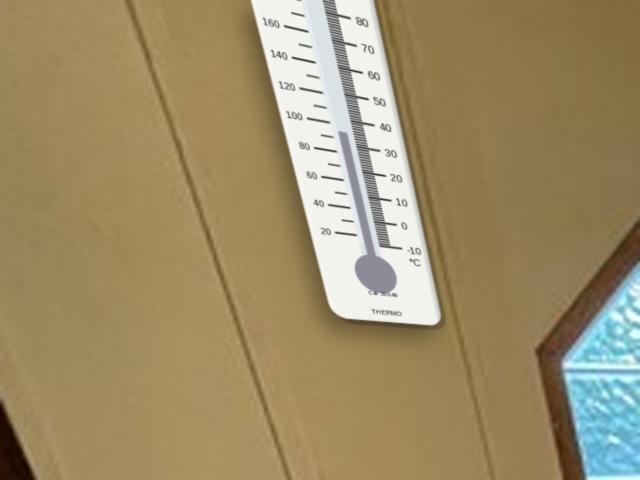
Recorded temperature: 35 °C
